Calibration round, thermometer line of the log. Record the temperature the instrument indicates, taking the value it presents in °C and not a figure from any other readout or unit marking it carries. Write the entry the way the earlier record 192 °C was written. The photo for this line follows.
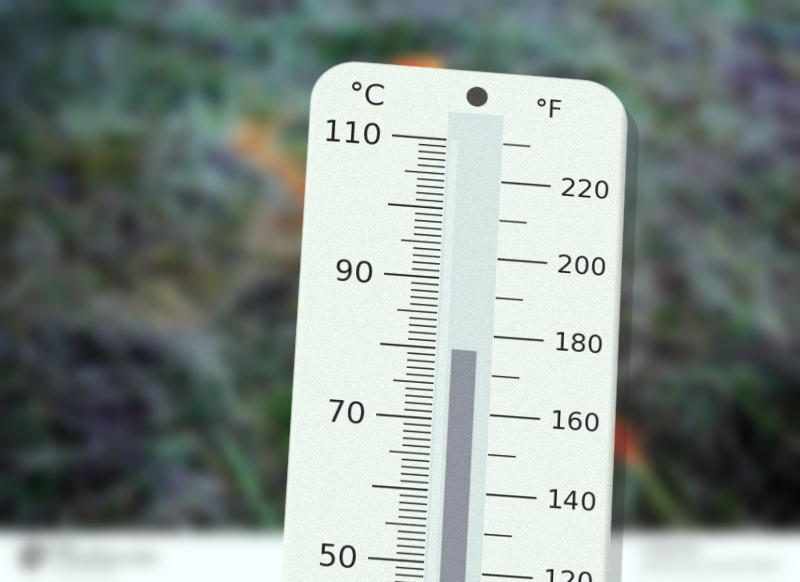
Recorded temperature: 80 °C
